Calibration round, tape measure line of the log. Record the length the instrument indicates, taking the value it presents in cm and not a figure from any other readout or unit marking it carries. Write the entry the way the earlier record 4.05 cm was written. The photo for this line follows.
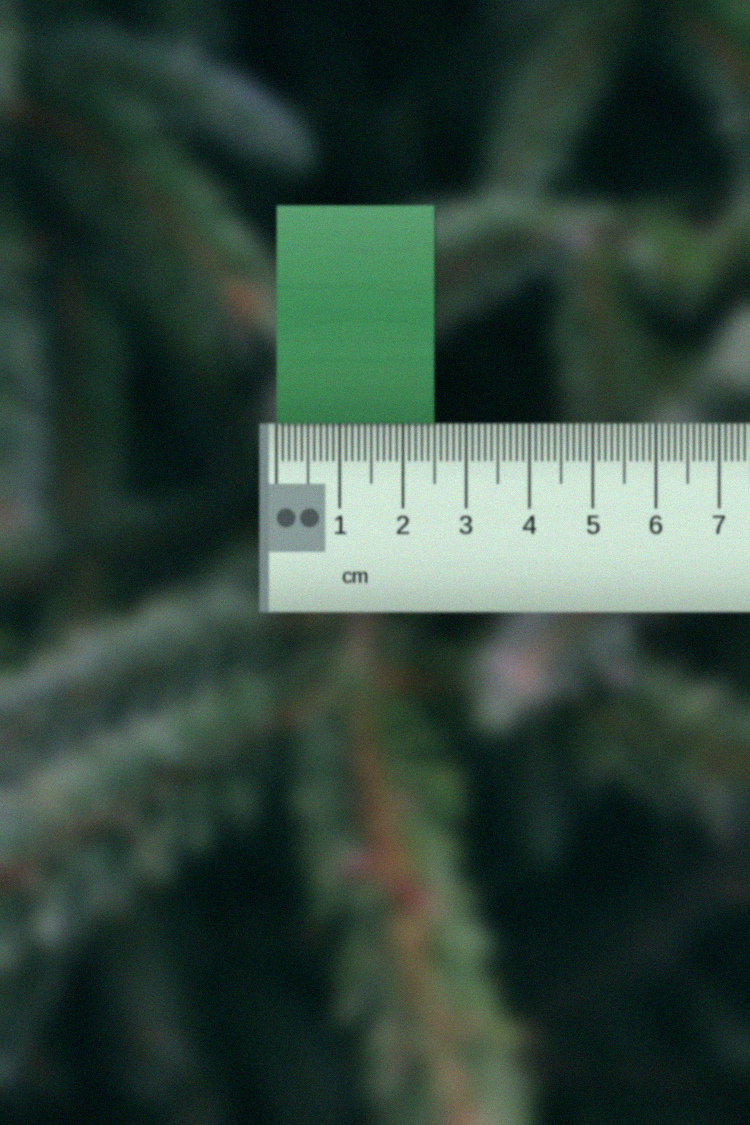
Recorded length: 2.5 cm
